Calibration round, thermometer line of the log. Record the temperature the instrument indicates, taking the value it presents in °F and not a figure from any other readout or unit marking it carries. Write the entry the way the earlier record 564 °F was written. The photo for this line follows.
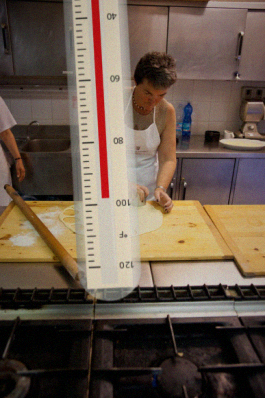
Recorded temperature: 98 °F
